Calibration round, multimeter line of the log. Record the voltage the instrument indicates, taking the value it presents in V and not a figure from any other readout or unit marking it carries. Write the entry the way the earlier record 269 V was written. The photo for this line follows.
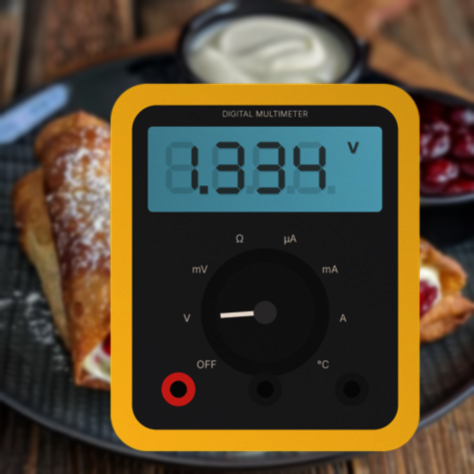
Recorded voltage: 1.334 V
